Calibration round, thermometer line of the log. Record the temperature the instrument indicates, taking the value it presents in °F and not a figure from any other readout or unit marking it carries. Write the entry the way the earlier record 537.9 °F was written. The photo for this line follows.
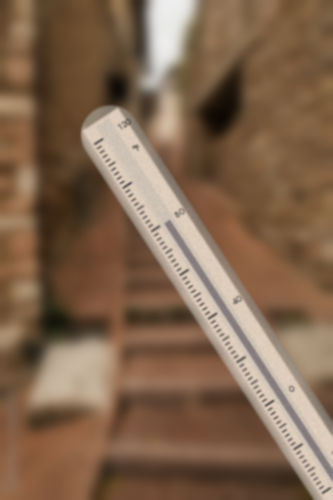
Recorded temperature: 80 °F
